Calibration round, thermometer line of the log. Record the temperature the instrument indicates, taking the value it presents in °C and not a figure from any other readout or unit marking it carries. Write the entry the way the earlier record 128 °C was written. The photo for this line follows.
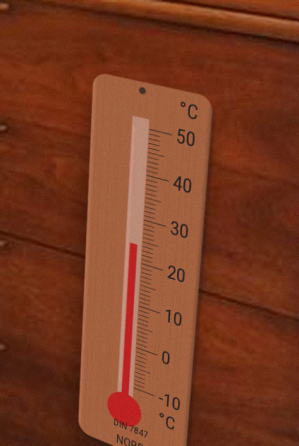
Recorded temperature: 24 °C
